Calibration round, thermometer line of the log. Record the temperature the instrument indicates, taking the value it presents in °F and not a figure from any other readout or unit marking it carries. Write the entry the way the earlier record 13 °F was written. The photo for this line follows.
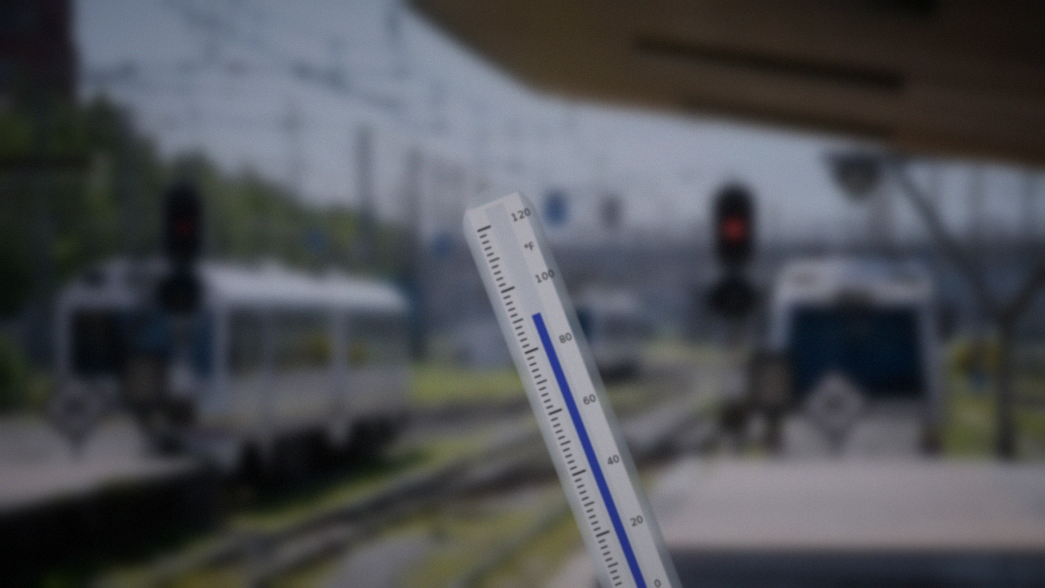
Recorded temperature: 90 °F
